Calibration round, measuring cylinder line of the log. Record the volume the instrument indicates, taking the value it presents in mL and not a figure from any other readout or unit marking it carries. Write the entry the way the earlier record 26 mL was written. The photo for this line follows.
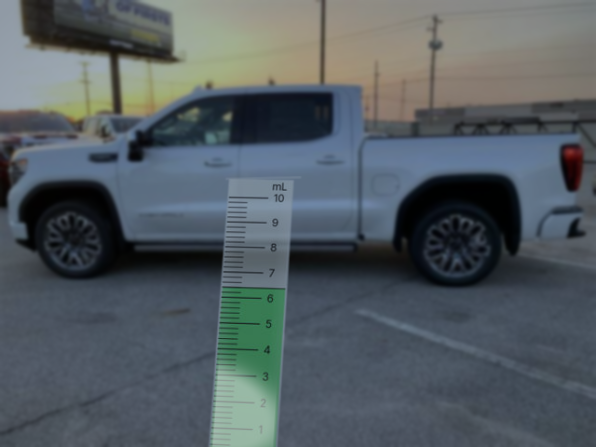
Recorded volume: 6.4 mL
